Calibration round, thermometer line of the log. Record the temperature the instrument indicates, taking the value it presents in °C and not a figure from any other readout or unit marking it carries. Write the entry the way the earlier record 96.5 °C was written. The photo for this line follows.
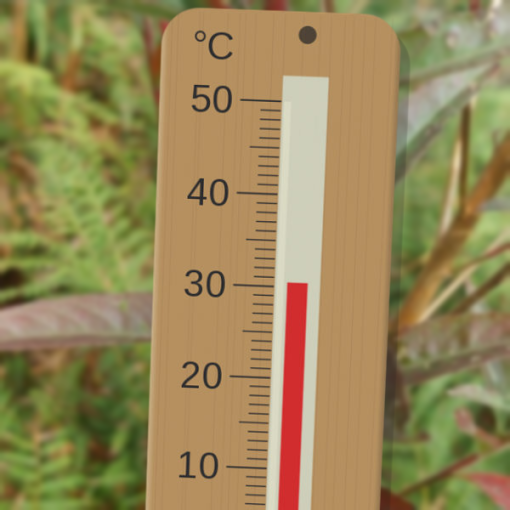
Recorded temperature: 30.5 °C
